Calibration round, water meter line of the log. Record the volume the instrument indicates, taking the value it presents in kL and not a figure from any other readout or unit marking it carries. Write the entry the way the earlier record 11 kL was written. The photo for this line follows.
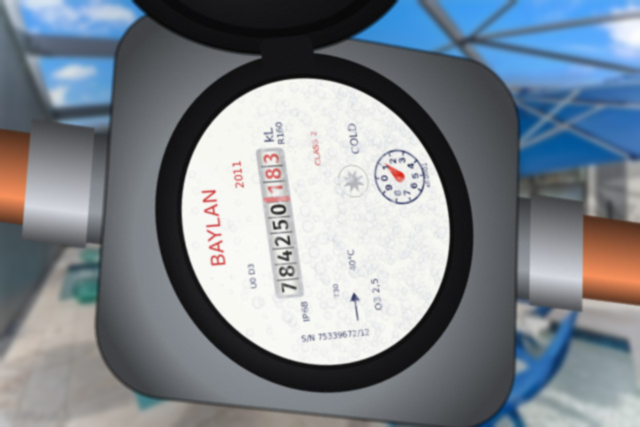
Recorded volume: 784250.1831 kL
